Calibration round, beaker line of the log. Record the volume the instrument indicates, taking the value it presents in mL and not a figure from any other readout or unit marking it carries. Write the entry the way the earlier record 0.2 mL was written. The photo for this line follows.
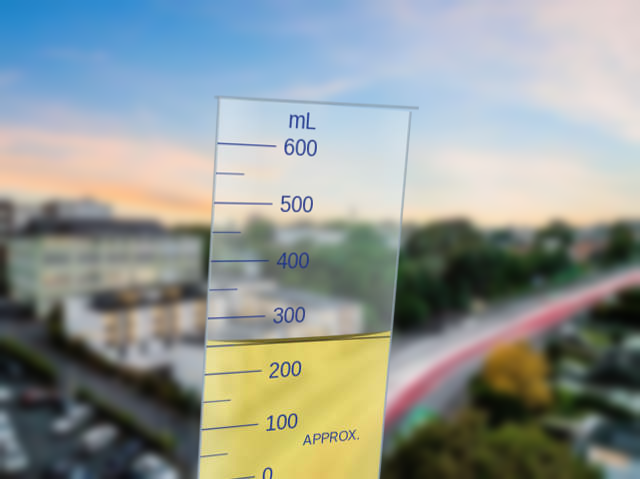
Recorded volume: 250 mL
